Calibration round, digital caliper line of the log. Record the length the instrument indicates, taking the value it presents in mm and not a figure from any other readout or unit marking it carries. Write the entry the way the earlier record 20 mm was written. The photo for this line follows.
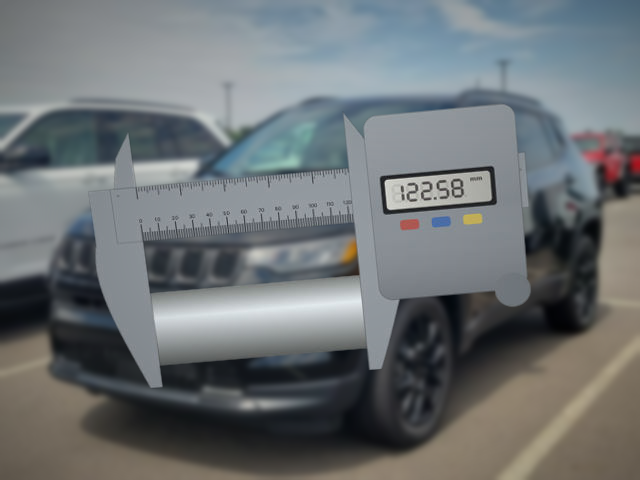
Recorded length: 122.58 mm
